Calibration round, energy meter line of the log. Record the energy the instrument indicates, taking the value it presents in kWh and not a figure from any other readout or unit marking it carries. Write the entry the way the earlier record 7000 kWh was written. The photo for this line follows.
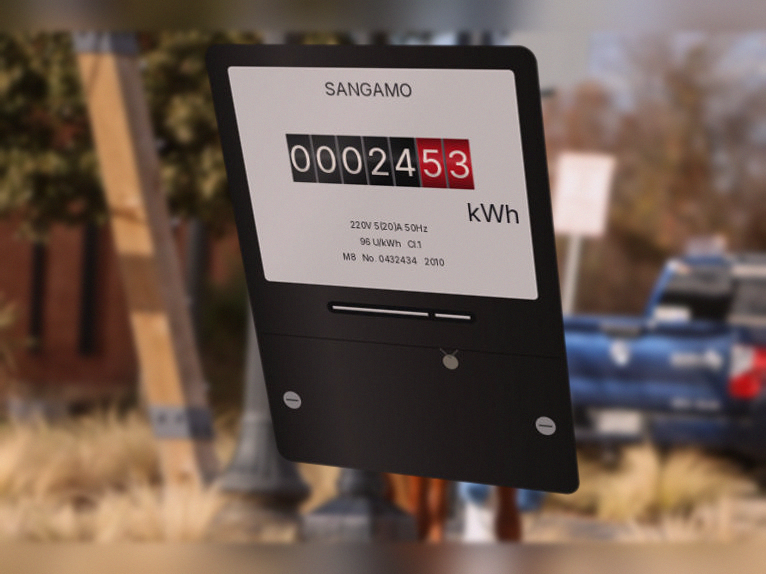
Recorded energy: 24.53 kWh
